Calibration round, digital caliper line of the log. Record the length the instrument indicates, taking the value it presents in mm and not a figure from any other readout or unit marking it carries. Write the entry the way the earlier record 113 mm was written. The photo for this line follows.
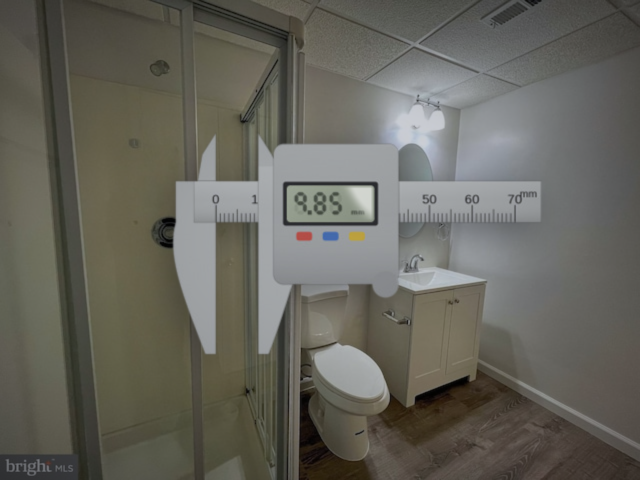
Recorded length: 9.85 mm
